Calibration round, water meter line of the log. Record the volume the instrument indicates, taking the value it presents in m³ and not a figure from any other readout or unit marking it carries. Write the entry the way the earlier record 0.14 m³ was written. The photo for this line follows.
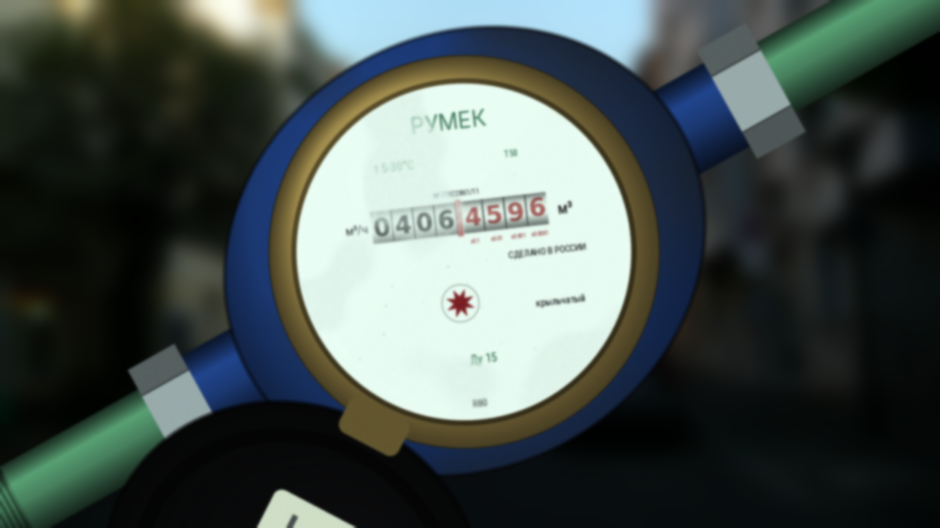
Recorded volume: 406.4596 m³
